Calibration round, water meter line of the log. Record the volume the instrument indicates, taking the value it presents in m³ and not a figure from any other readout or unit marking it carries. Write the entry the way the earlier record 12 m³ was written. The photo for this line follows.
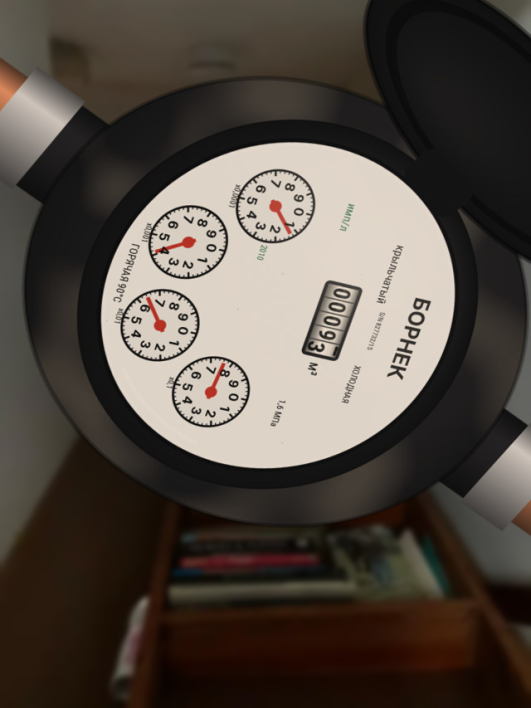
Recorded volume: 92.7641 m³
